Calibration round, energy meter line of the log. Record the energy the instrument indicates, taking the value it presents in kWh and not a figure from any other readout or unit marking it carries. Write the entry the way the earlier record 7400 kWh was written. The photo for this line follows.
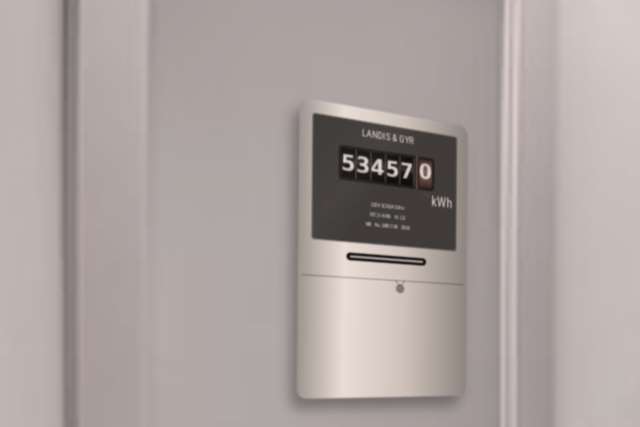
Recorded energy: 53457.0 kWh
